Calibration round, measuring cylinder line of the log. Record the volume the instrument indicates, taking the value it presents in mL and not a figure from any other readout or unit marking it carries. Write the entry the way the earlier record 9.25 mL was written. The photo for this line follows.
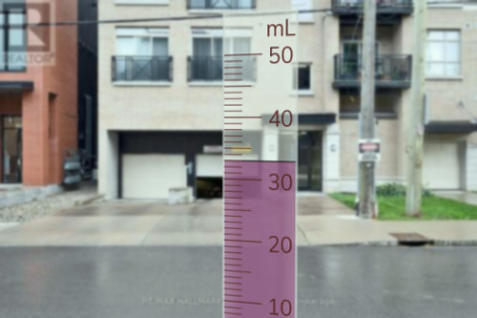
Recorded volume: 33 mL
